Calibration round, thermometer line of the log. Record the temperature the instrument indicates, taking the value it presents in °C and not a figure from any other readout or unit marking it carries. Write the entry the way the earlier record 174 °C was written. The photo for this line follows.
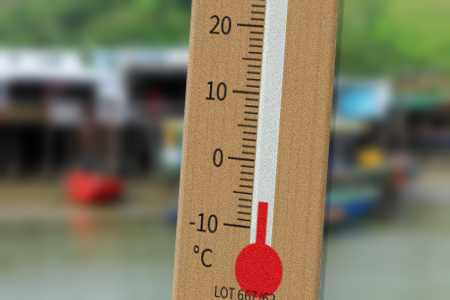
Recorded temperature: -6 °C
